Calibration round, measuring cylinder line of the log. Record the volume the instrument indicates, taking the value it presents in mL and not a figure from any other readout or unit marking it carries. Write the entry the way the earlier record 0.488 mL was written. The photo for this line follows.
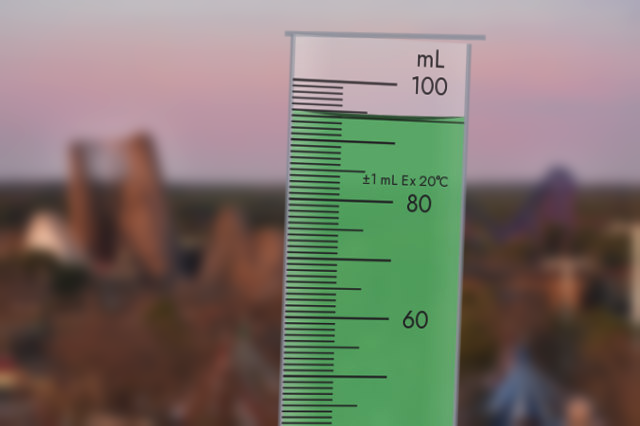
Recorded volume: 94 mL
